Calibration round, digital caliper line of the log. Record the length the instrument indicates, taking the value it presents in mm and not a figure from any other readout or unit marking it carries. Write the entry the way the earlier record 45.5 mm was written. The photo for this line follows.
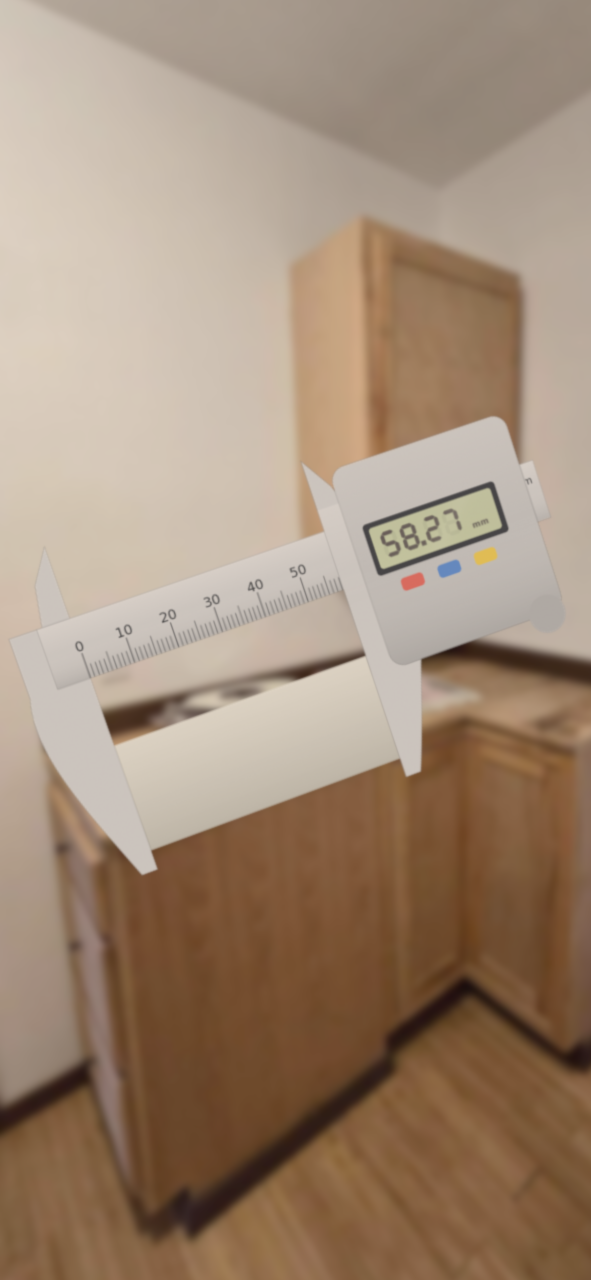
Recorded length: 58.27 mm
